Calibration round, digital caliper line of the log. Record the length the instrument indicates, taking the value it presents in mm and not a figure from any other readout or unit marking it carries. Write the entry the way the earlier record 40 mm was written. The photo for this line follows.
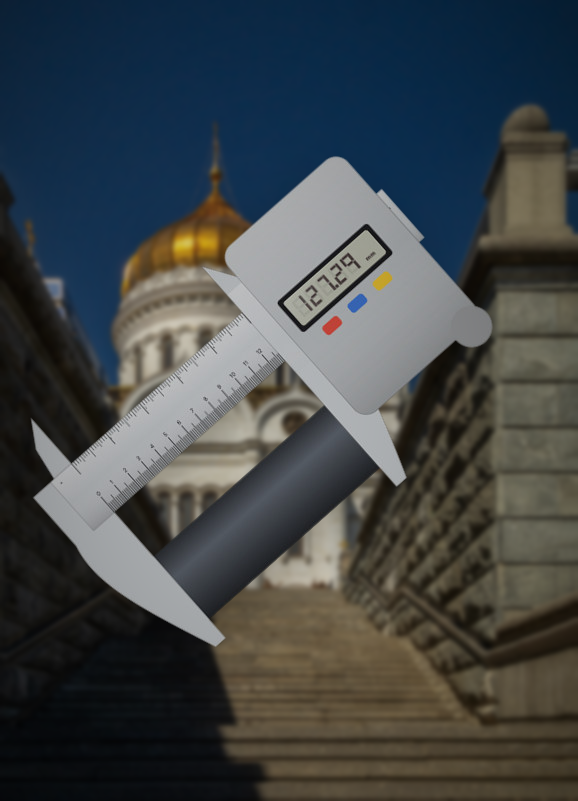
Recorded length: 127.29 mm
